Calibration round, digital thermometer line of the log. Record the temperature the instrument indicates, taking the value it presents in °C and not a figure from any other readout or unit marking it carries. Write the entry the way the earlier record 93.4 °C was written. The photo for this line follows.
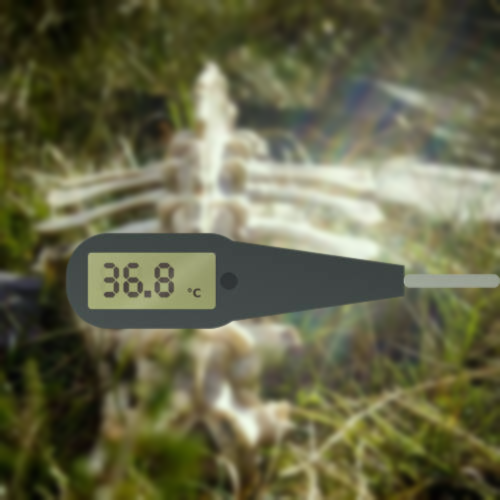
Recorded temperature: 36.8 °C
